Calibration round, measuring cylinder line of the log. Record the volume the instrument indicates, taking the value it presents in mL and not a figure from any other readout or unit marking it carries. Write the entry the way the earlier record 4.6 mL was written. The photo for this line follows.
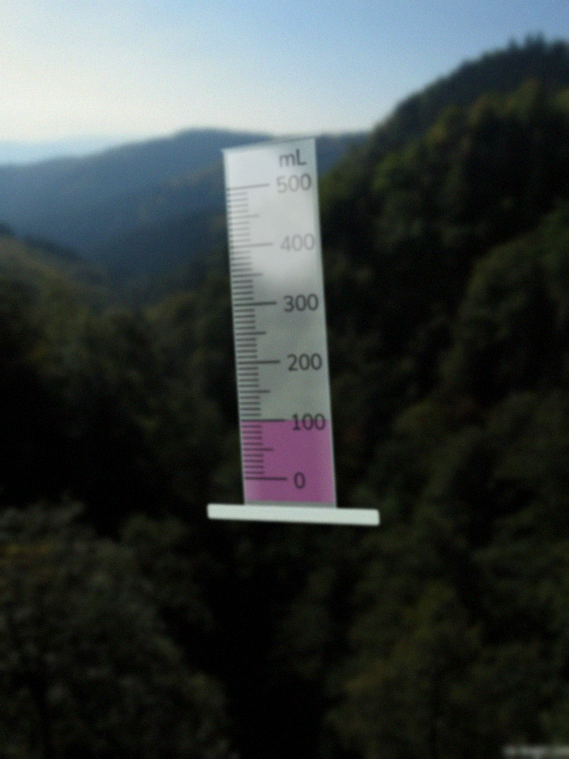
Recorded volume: 100 mL
